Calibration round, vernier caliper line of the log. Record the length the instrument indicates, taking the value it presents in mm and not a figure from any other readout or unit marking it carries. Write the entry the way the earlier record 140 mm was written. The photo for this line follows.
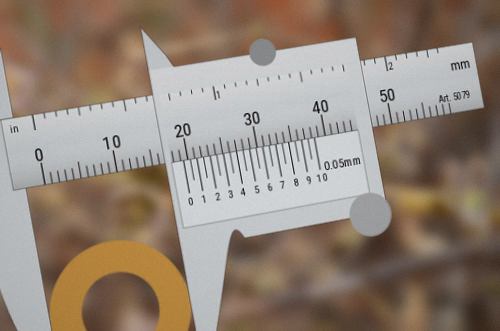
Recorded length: 19.4 mm
